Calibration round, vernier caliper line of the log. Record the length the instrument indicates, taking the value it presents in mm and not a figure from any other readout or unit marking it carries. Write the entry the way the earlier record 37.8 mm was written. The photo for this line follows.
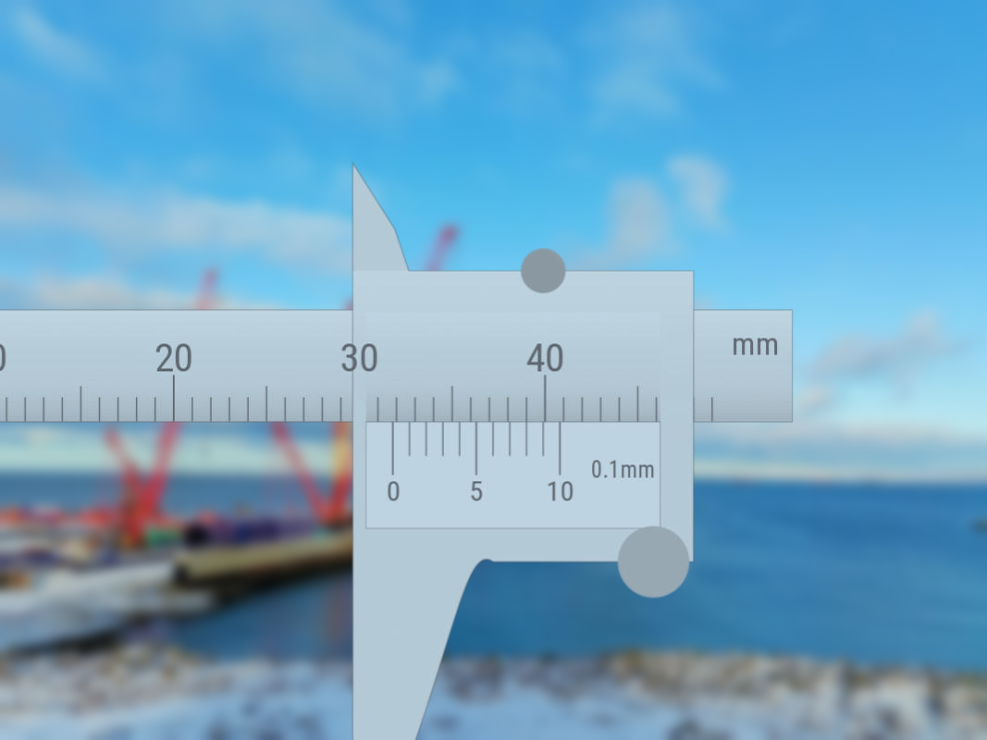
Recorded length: 31.8 mm
